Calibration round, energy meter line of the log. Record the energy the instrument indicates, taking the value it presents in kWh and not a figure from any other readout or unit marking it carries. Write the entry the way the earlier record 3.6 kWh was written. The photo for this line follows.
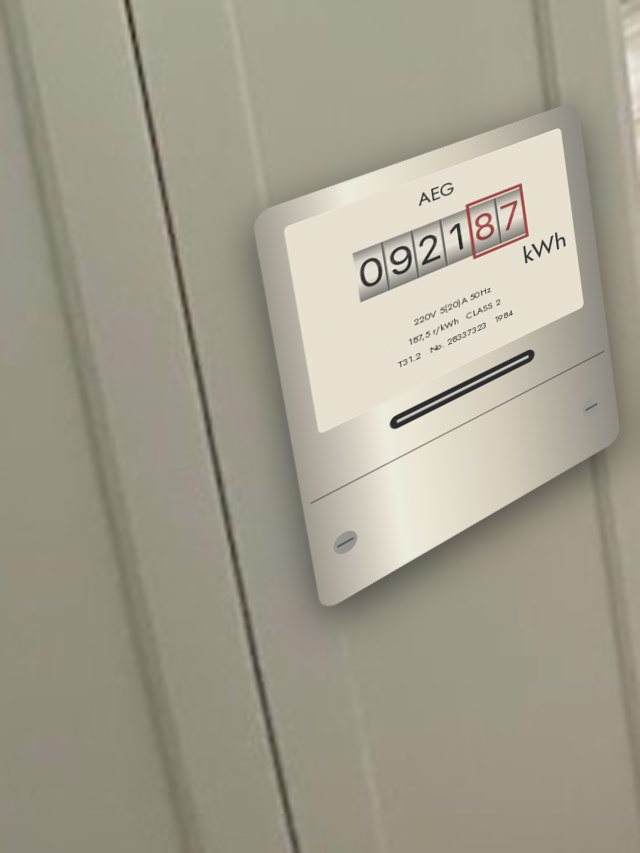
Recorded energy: 921.87 kWh
